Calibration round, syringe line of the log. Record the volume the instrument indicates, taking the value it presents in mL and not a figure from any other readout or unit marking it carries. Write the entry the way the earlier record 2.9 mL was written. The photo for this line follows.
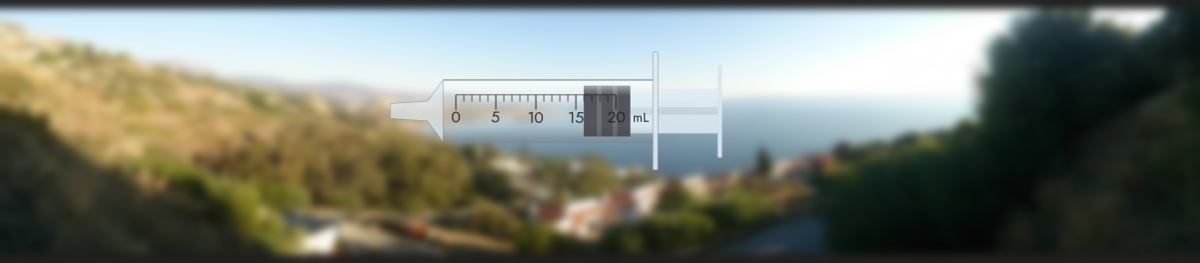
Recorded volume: 16 mL
